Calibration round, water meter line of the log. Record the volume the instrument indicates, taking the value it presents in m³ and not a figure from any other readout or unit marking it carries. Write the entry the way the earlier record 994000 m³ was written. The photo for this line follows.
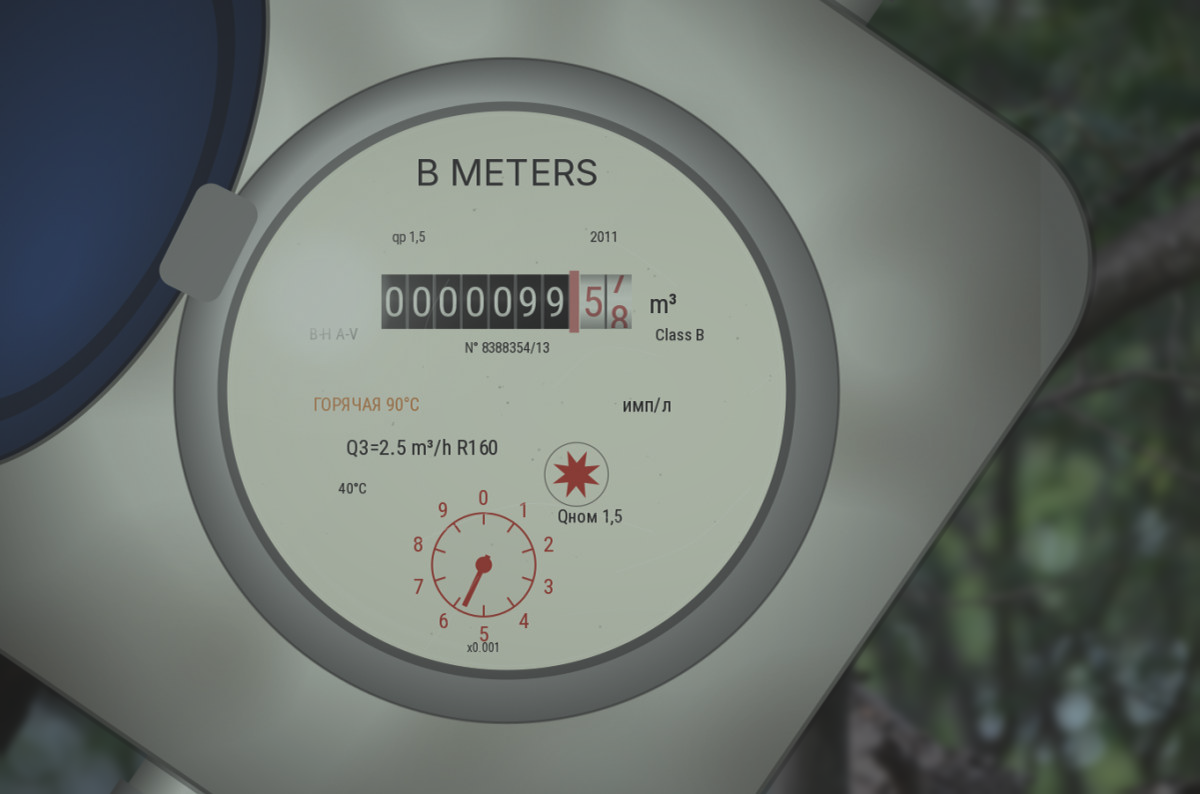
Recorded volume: 99.575 m³
